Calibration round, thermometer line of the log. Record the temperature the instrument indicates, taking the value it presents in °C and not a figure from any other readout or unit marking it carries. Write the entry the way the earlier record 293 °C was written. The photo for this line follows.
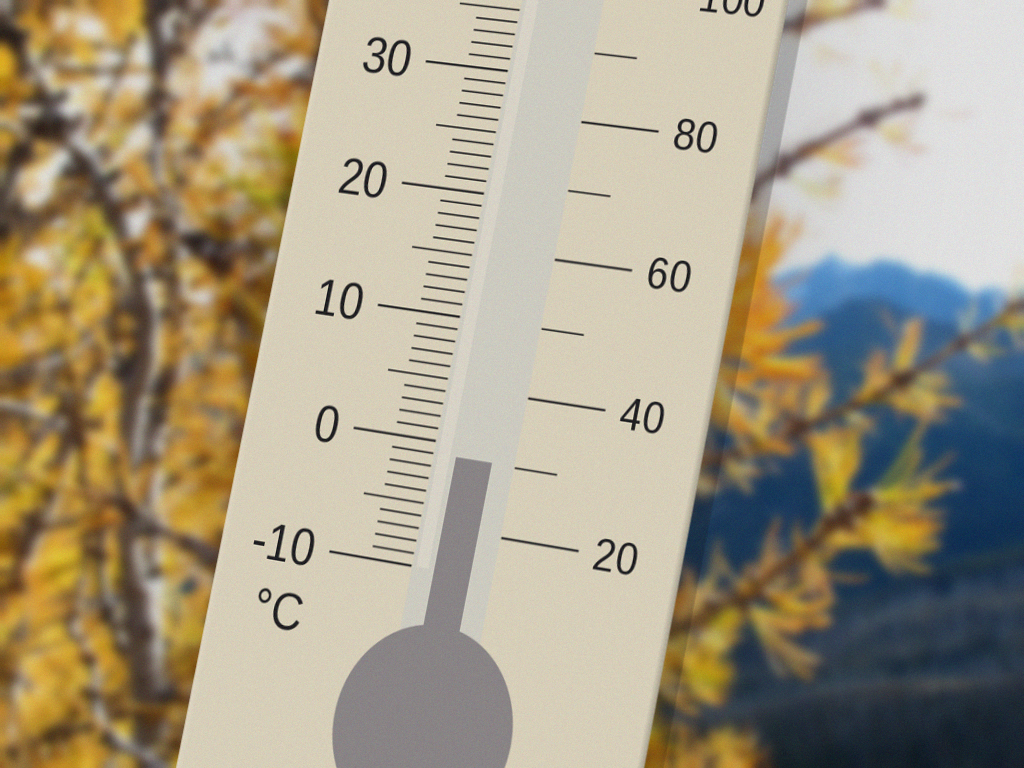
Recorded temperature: -1 °C
